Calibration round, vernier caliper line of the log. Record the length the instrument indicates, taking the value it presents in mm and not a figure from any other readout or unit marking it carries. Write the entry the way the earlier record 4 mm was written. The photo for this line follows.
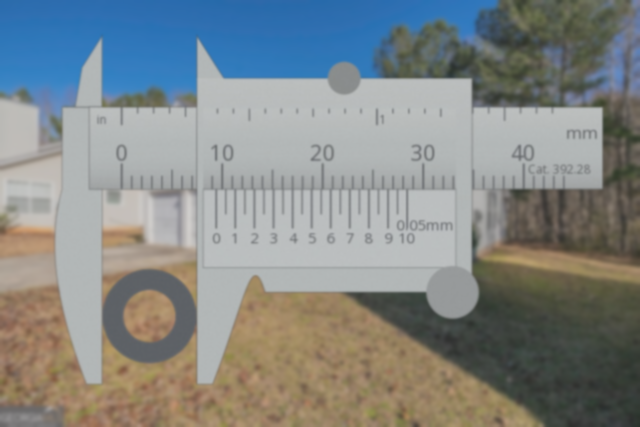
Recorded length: 9.4 mm
